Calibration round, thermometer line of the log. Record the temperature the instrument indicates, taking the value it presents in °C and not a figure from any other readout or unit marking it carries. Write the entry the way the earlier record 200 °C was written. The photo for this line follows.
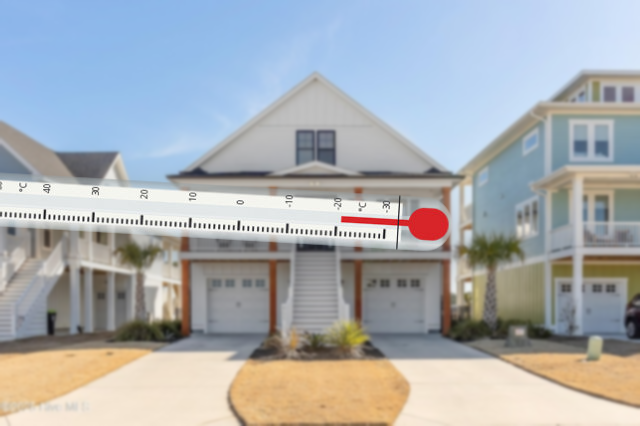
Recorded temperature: -21 °C
